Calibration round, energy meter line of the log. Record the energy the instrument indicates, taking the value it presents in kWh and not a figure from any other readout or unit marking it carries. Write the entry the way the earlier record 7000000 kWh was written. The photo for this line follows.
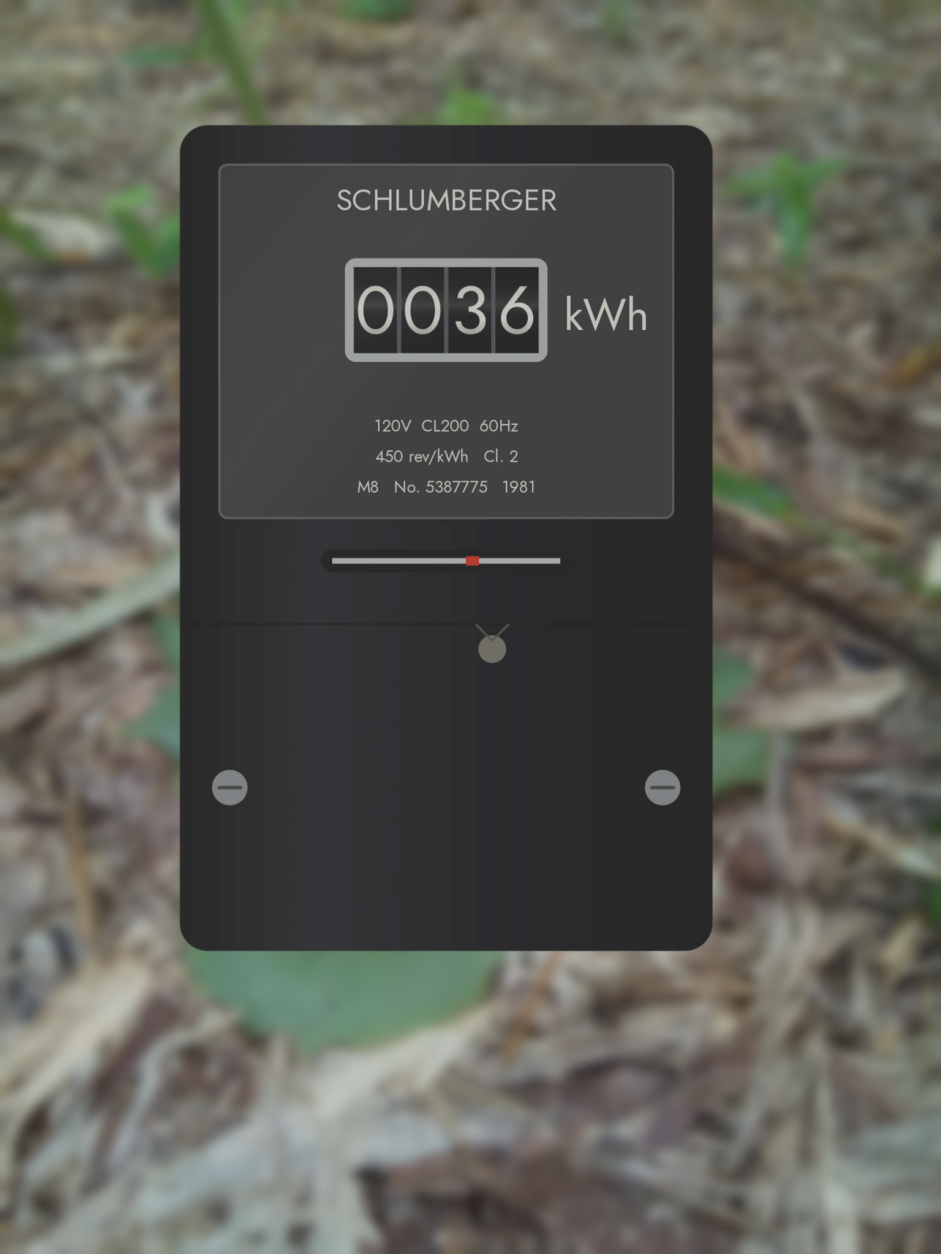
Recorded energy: 36 kWh
